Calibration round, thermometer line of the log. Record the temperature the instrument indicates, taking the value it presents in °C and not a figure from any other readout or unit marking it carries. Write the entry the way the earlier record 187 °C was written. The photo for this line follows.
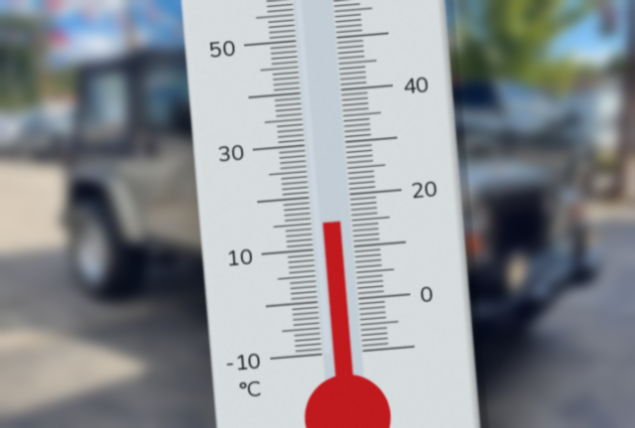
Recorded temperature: 15 °C
